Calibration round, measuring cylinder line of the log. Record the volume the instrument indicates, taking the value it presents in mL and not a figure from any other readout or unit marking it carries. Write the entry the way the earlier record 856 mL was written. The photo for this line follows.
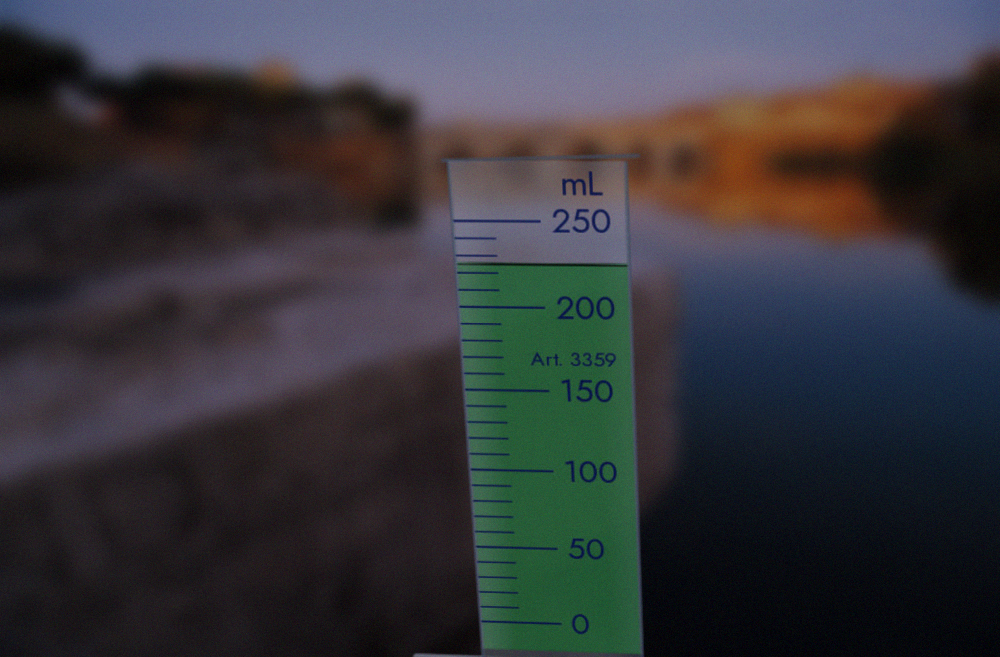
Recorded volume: 225 mL
